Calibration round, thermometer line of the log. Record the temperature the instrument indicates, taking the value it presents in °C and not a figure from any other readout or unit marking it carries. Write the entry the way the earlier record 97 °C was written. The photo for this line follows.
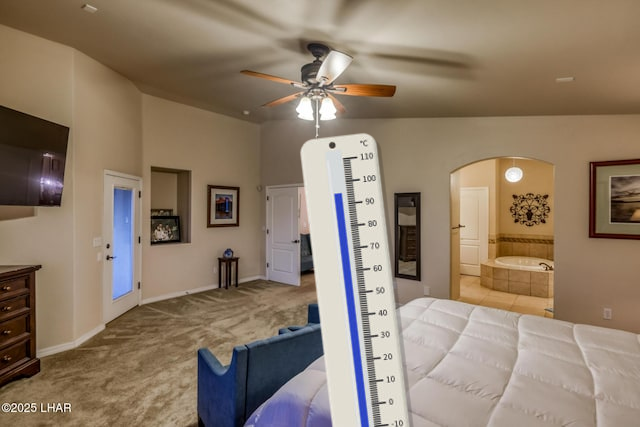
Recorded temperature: 95 °C
